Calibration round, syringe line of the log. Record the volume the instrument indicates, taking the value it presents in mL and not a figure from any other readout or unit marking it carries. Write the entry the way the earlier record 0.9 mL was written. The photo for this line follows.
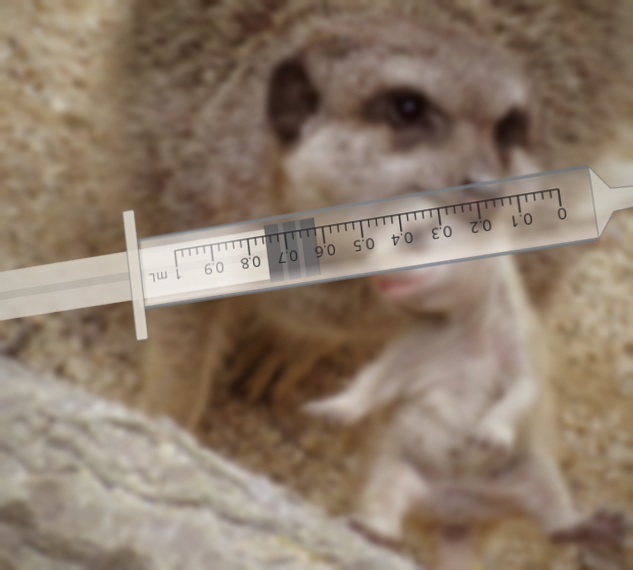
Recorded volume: 0.62 mL
